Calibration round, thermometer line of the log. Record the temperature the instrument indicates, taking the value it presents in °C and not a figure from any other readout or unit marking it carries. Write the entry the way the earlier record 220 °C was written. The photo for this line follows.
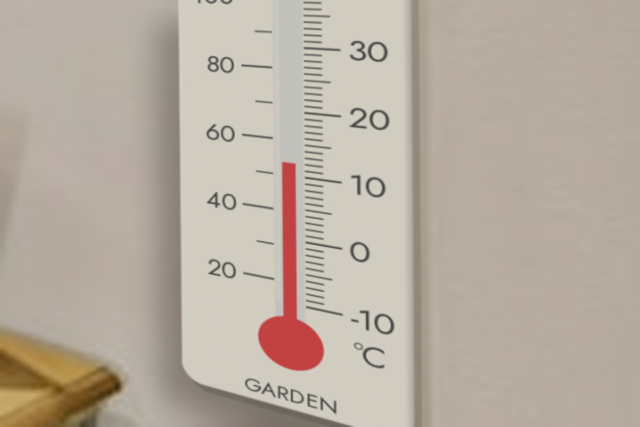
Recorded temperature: 12 °C
